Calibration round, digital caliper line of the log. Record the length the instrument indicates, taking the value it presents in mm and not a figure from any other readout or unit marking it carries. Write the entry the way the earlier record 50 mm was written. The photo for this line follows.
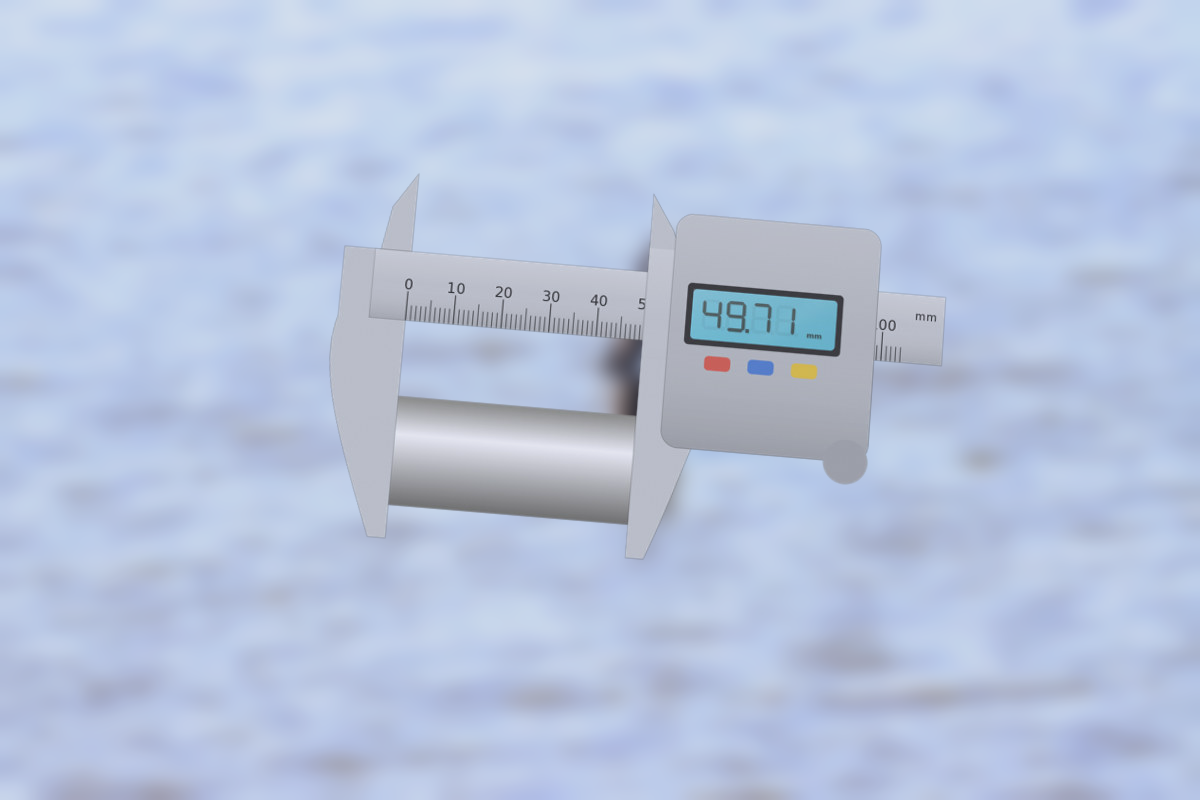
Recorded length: 49.71 mm
